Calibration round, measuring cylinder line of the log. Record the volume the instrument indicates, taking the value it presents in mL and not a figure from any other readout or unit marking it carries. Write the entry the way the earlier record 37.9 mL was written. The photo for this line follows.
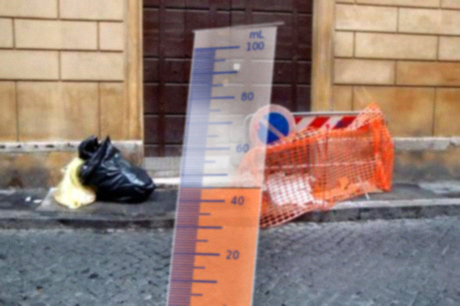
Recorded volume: 45 mL
